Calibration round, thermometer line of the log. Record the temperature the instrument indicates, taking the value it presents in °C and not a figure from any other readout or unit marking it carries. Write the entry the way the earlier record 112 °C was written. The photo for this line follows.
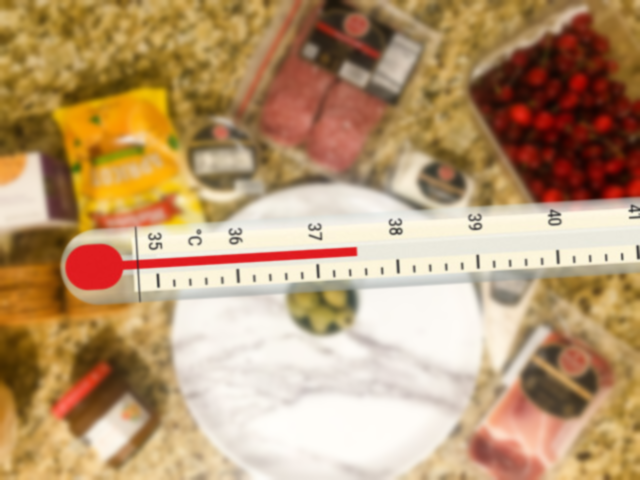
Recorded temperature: 37.5 °C
